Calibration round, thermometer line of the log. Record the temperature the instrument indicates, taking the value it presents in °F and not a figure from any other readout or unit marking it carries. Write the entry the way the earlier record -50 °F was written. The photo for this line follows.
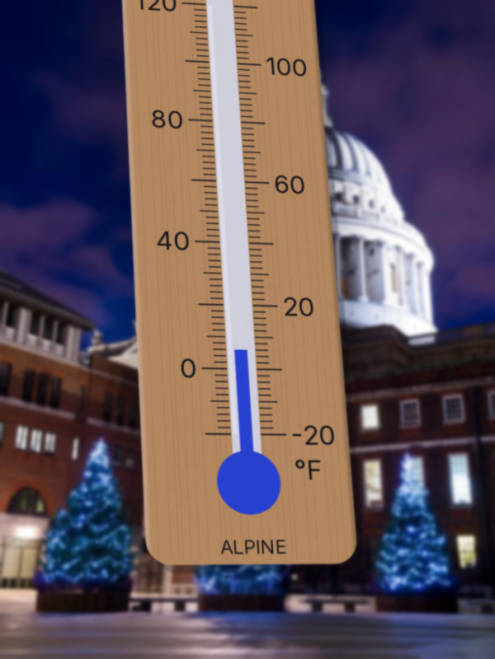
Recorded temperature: 6 °F
